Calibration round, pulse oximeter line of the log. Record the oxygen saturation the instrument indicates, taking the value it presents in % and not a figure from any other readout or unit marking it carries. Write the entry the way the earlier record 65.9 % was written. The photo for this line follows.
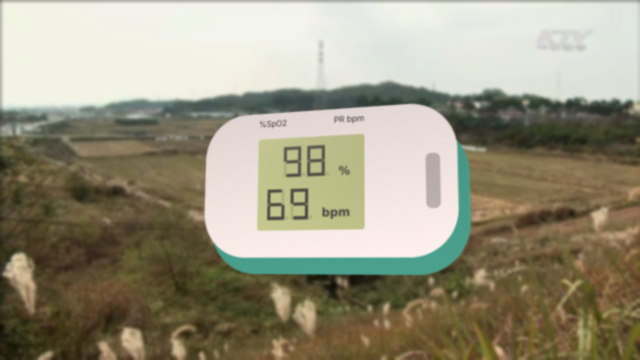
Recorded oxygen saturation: 98 %
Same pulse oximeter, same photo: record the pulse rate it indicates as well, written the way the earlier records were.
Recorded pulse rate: 69 bpm
